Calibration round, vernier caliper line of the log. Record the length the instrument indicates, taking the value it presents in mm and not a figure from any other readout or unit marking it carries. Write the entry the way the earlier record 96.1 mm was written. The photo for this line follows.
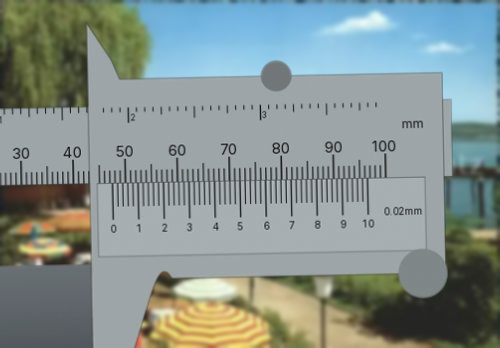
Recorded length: 47.5 mm
